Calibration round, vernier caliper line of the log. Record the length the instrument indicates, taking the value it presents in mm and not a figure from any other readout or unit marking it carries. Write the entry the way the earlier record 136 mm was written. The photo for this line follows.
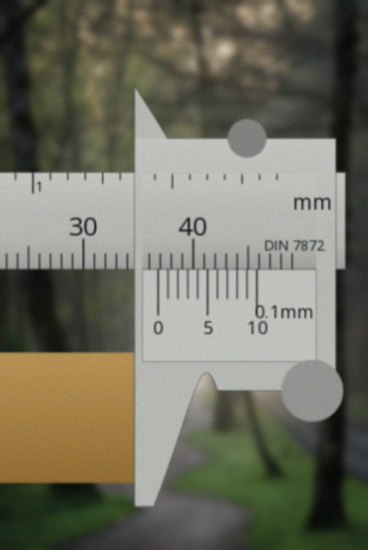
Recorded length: 36.8 mm
